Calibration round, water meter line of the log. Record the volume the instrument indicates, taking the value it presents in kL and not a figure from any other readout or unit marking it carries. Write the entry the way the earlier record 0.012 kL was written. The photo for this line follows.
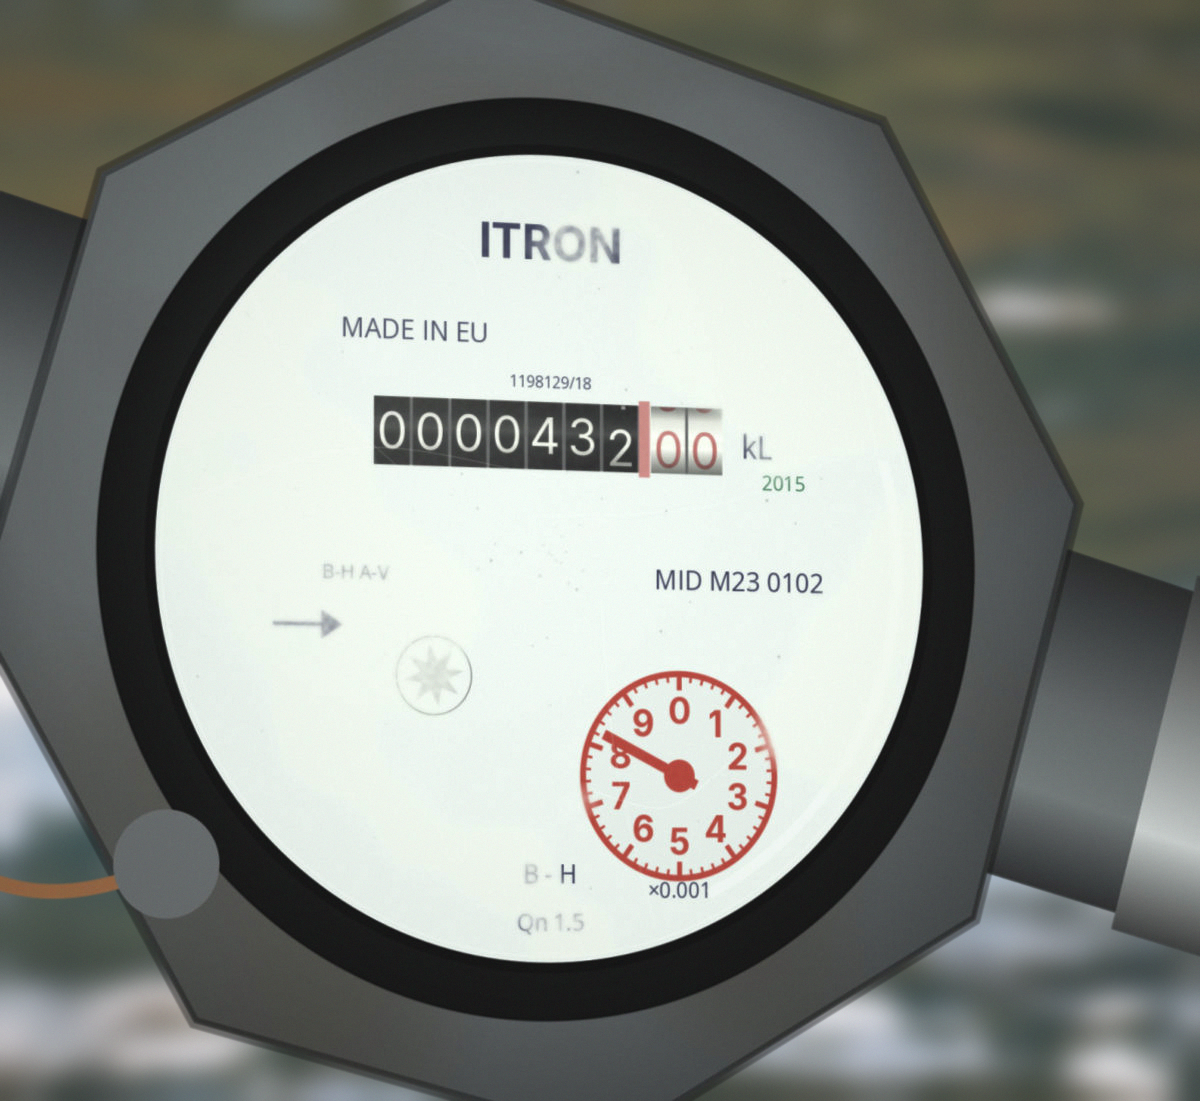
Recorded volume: 431.998 kL
